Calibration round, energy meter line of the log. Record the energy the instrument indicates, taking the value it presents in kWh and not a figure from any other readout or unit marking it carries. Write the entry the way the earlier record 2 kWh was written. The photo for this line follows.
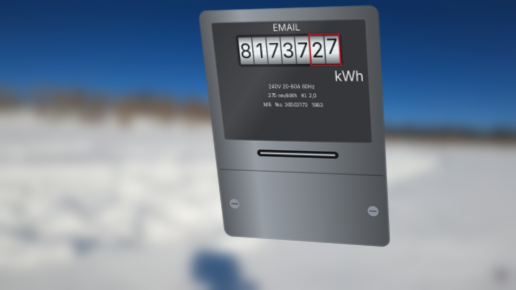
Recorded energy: 81737.27 kWh
